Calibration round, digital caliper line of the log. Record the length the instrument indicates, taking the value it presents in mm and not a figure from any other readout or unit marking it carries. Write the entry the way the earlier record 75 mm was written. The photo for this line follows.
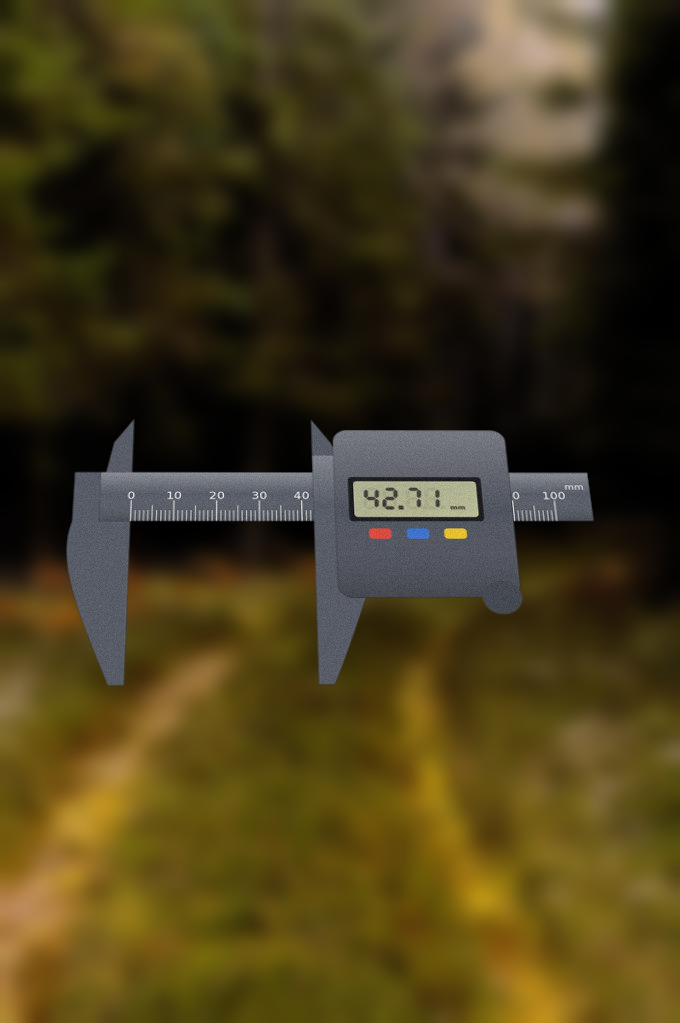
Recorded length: 42.71 mm
